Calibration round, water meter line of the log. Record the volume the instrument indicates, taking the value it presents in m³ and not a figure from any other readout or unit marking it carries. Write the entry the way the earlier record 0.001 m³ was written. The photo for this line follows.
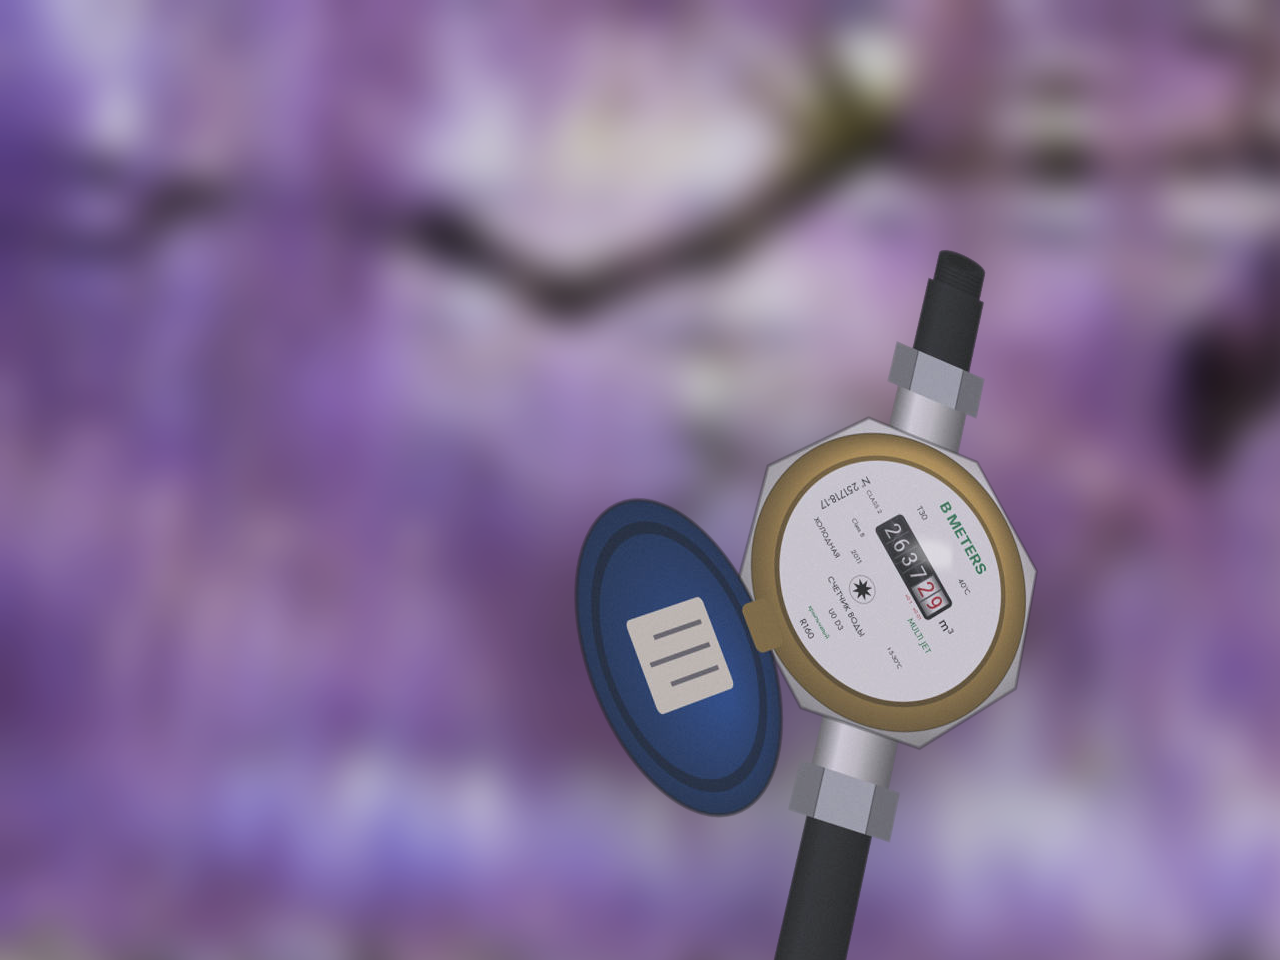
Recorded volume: 2637.29 m³
